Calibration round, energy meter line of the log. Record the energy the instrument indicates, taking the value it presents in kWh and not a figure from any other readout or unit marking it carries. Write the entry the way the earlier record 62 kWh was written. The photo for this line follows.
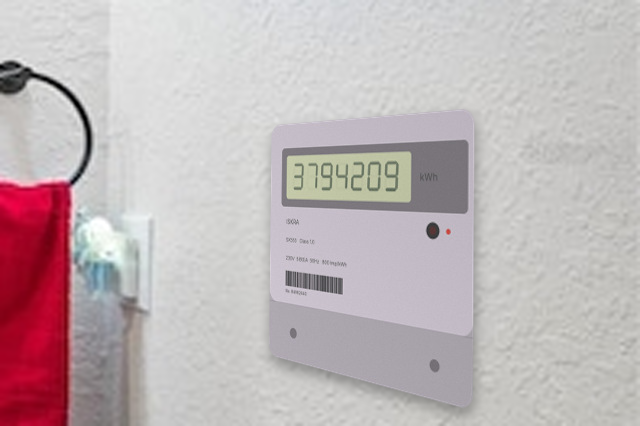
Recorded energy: 3794209 kWh
